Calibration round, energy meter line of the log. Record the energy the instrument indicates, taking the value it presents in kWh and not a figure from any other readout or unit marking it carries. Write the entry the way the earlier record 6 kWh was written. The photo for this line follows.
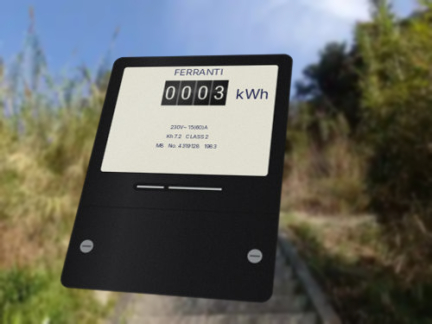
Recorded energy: 3 kWh
